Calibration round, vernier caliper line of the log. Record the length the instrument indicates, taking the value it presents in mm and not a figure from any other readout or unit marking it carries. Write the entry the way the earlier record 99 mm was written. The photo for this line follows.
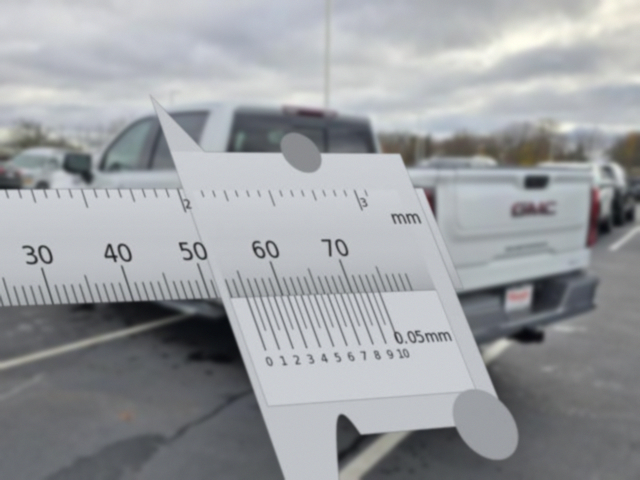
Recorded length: 55.0 mm
